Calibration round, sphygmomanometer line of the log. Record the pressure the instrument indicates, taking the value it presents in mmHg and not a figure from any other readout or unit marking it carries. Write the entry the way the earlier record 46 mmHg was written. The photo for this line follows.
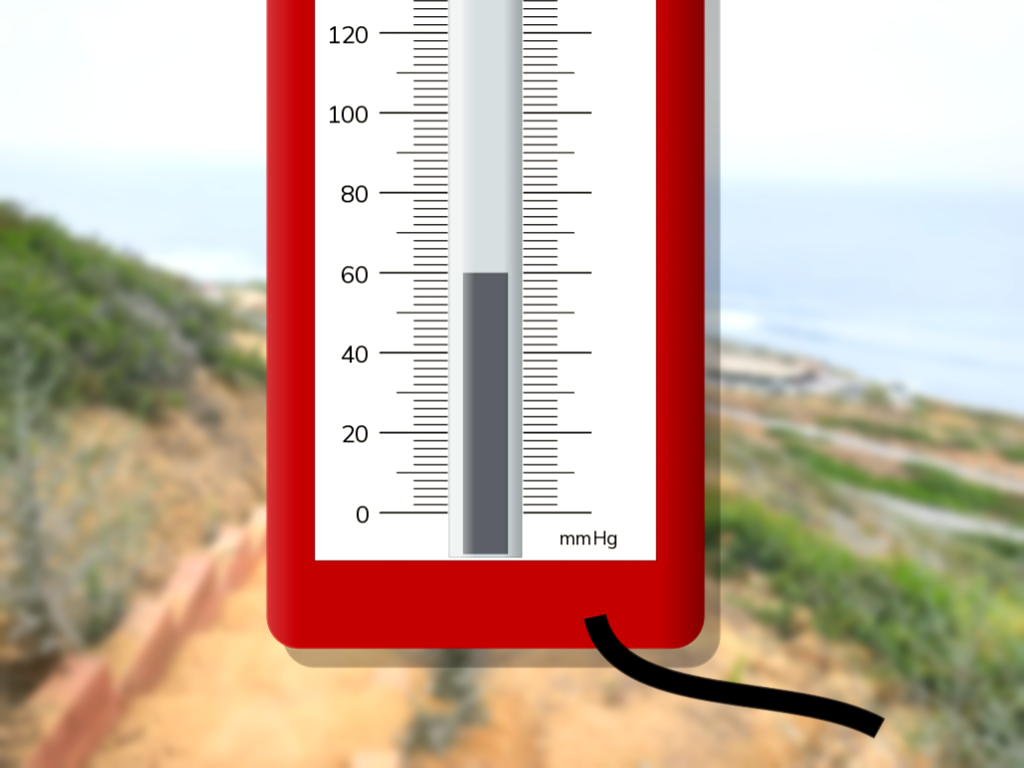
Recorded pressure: 60 mmHg
